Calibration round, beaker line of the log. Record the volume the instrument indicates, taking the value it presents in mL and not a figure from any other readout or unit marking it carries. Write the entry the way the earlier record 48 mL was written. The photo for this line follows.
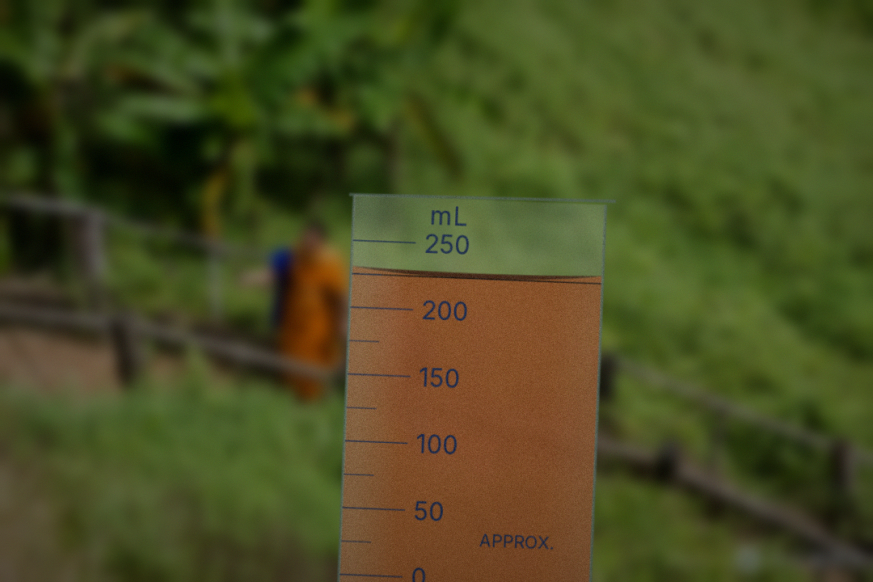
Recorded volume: 225 mL
